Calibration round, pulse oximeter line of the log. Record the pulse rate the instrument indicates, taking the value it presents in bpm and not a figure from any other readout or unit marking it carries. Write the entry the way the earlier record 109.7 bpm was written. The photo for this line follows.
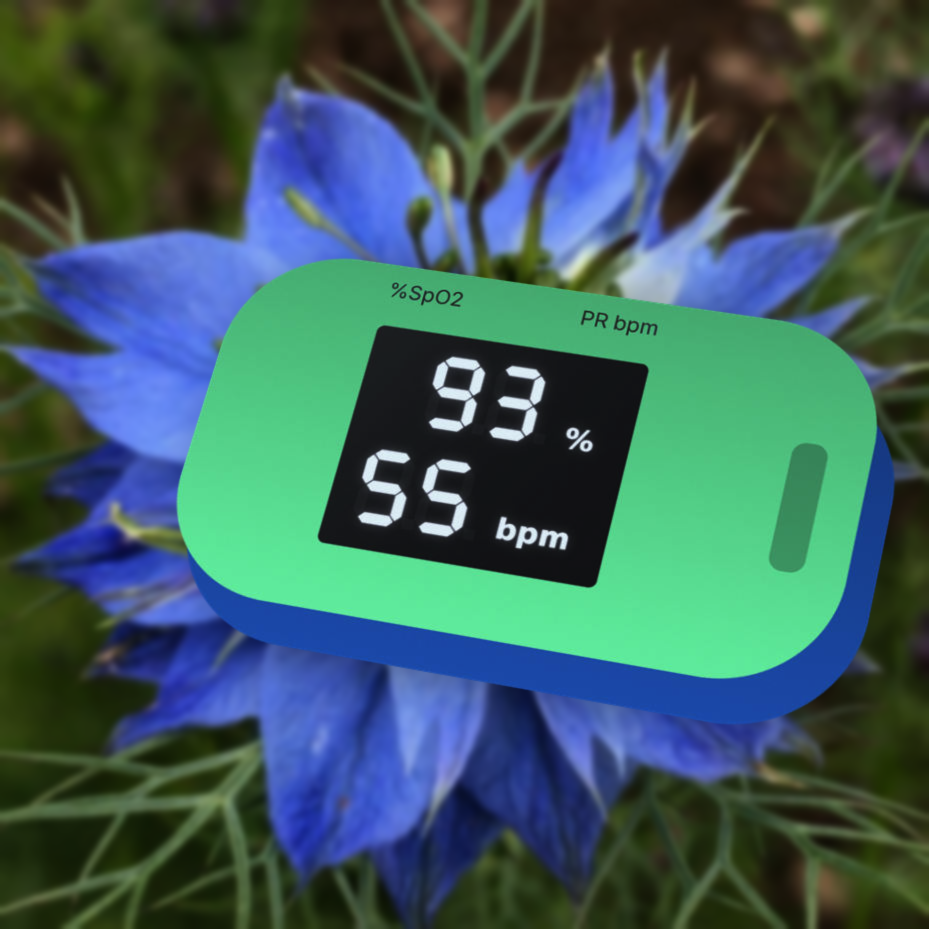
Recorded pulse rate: 55 bpm
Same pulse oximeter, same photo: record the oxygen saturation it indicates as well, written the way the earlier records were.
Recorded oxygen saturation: 93 %
